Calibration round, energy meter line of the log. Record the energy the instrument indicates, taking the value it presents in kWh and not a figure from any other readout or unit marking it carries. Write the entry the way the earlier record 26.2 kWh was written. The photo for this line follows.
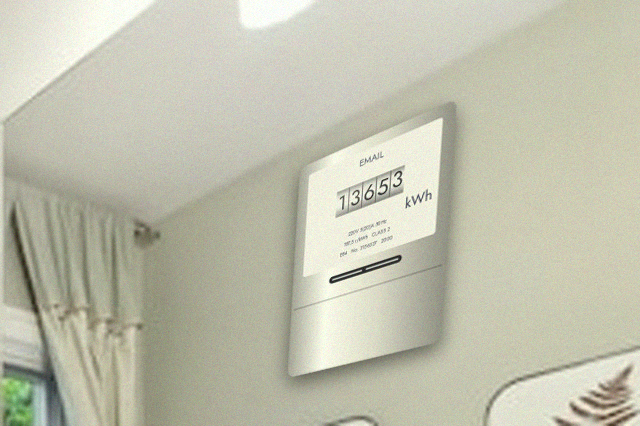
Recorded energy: 13653 kWh
